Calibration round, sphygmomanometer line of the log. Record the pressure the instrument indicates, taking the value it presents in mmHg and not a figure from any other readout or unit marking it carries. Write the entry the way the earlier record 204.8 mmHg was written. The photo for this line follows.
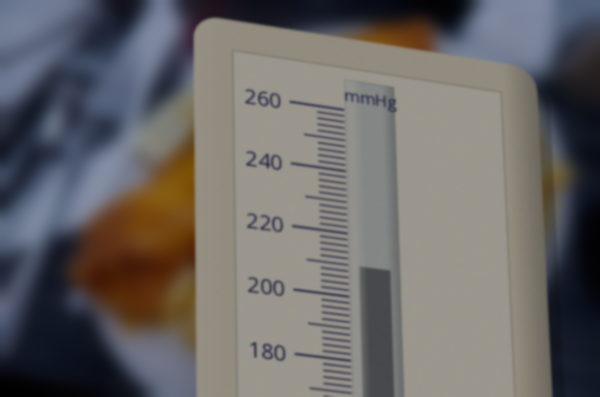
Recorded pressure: 210 mmHg
